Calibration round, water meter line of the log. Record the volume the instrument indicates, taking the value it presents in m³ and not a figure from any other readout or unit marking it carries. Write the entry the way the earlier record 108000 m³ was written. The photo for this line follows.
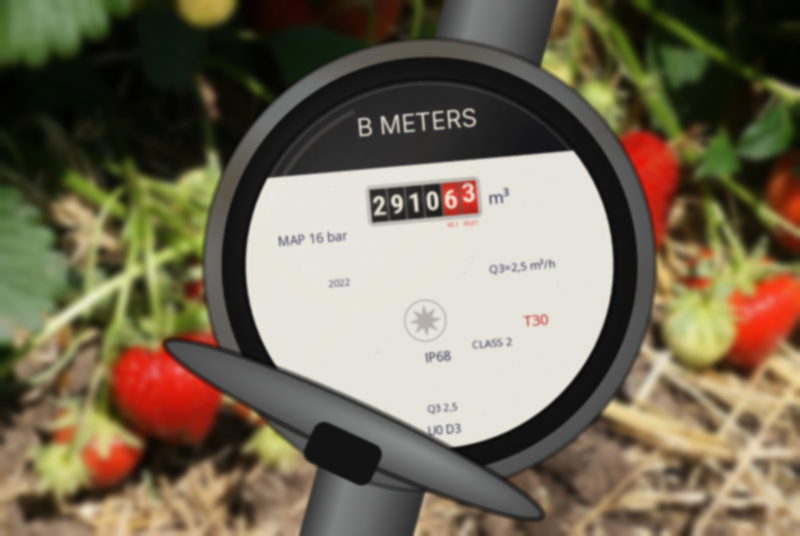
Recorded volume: 2910.63 m³
